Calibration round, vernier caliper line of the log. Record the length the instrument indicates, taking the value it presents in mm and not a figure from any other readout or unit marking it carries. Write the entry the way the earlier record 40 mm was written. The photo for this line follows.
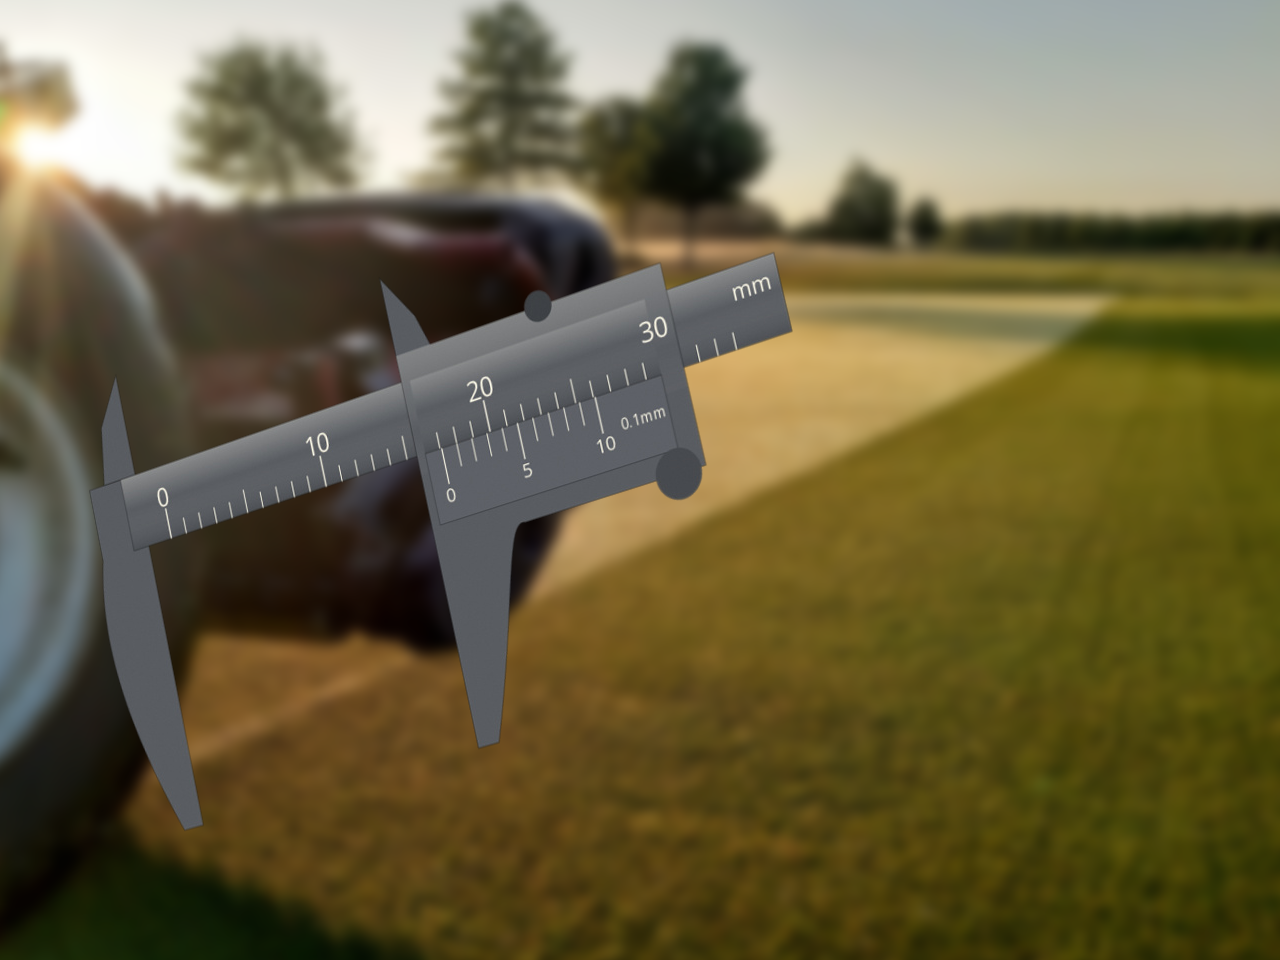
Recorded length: 17.1 mm
